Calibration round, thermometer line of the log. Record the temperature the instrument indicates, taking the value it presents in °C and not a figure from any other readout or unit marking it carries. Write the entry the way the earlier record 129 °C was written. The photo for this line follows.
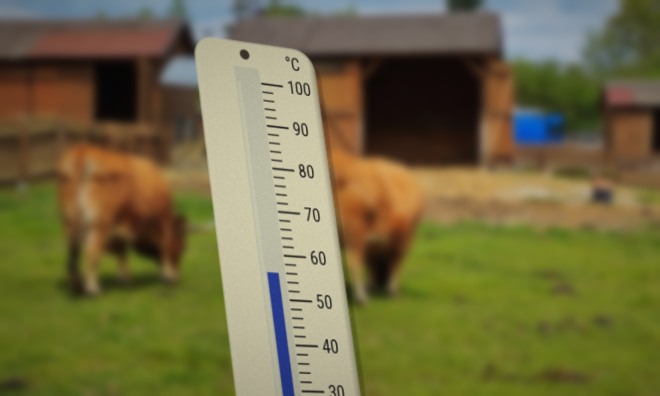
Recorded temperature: 56 °C
